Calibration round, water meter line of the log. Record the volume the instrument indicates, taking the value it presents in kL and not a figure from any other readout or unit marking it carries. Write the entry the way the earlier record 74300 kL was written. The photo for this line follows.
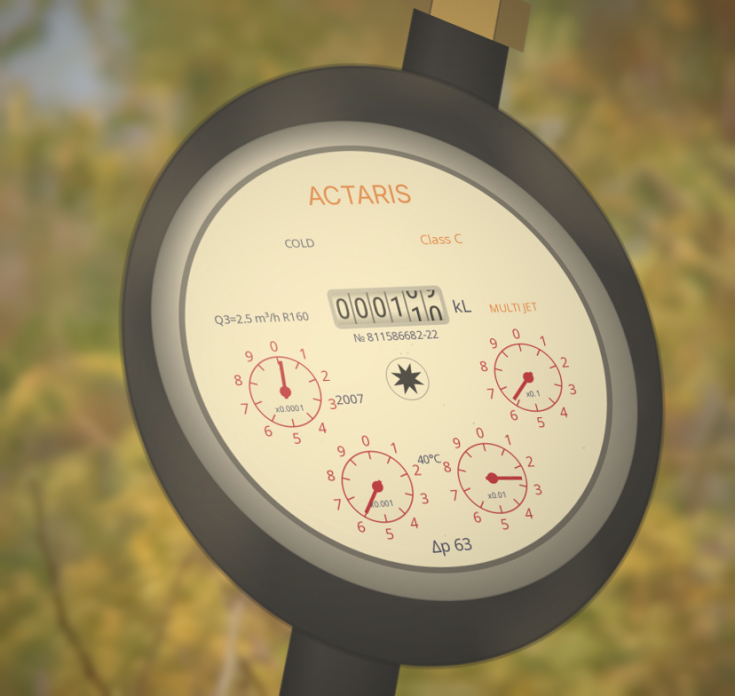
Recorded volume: 109.6260 kL
